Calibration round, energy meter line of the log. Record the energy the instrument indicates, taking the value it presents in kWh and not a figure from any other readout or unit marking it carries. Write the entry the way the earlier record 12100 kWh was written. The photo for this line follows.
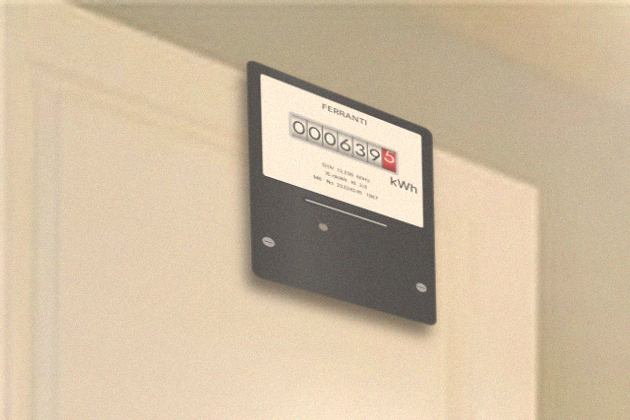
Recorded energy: 639.5 kWh
